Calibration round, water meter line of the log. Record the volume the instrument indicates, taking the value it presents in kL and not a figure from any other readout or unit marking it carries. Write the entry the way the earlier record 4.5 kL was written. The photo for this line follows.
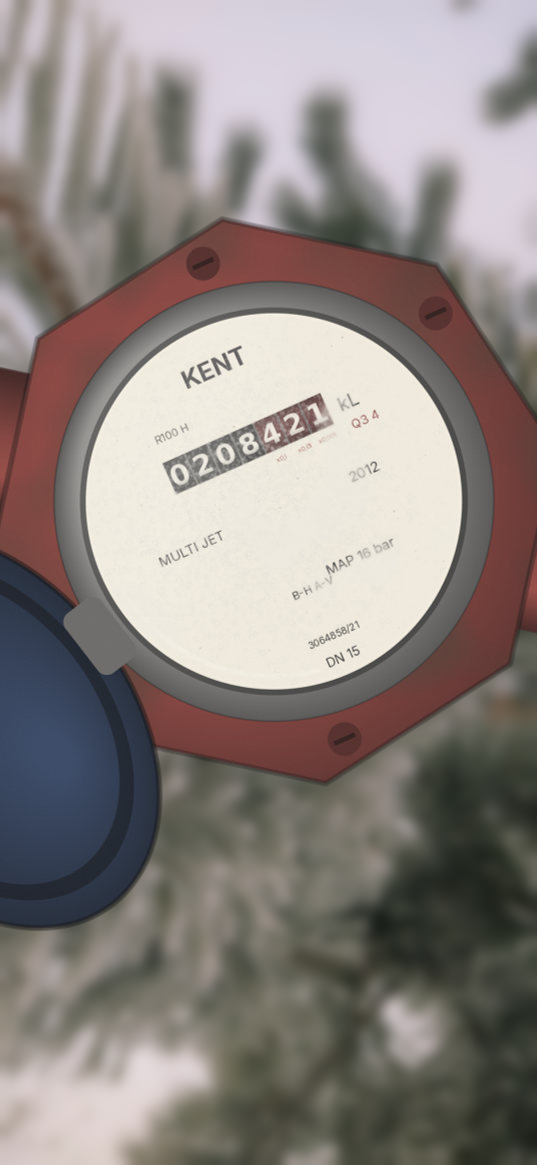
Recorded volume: 208.421 kL
